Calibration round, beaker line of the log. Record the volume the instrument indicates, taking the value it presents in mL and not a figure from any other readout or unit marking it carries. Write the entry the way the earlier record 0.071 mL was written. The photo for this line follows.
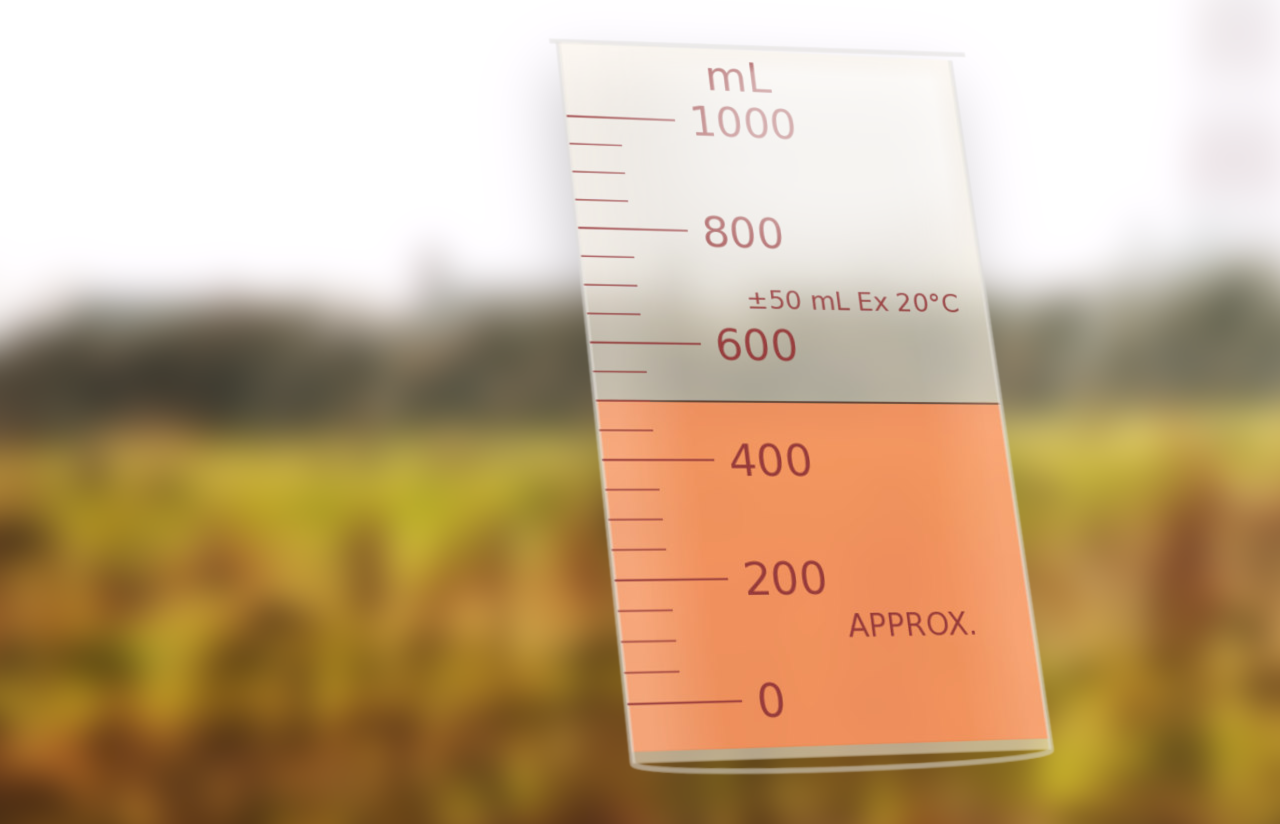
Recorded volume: 500 mL
